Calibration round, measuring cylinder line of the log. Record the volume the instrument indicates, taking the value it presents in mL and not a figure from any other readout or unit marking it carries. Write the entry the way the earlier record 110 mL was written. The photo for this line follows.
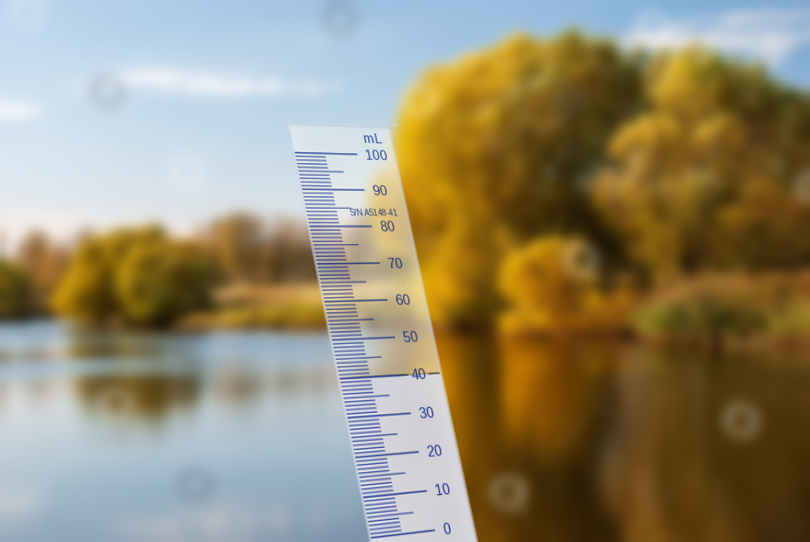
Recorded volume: 40 mL
